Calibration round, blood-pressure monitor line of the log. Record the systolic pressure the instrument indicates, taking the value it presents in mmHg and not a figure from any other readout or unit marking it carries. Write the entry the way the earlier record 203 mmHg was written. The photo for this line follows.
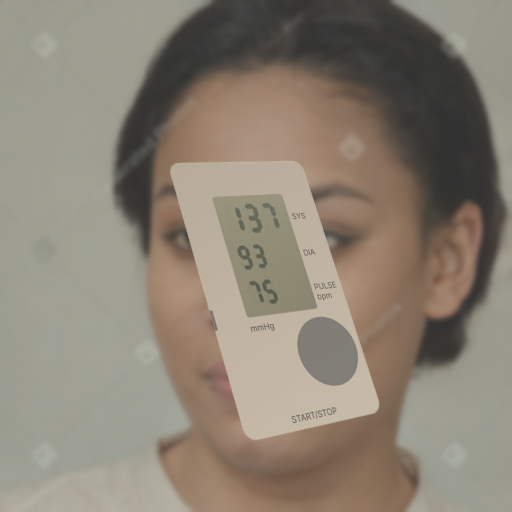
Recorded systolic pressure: 137 mmHg
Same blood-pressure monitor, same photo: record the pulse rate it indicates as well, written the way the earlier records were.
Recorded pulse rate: 75 bpm
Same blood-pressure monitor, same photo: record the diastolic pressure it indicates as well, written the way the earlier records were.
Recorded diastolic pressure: 93 mmHg
